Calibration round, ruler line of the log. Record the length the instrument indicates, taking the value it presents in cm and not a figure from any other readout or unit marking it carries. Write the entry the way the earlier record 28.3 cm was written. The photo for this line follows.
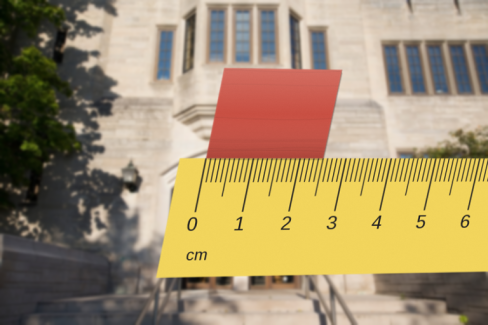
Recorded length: 2.5 cm
